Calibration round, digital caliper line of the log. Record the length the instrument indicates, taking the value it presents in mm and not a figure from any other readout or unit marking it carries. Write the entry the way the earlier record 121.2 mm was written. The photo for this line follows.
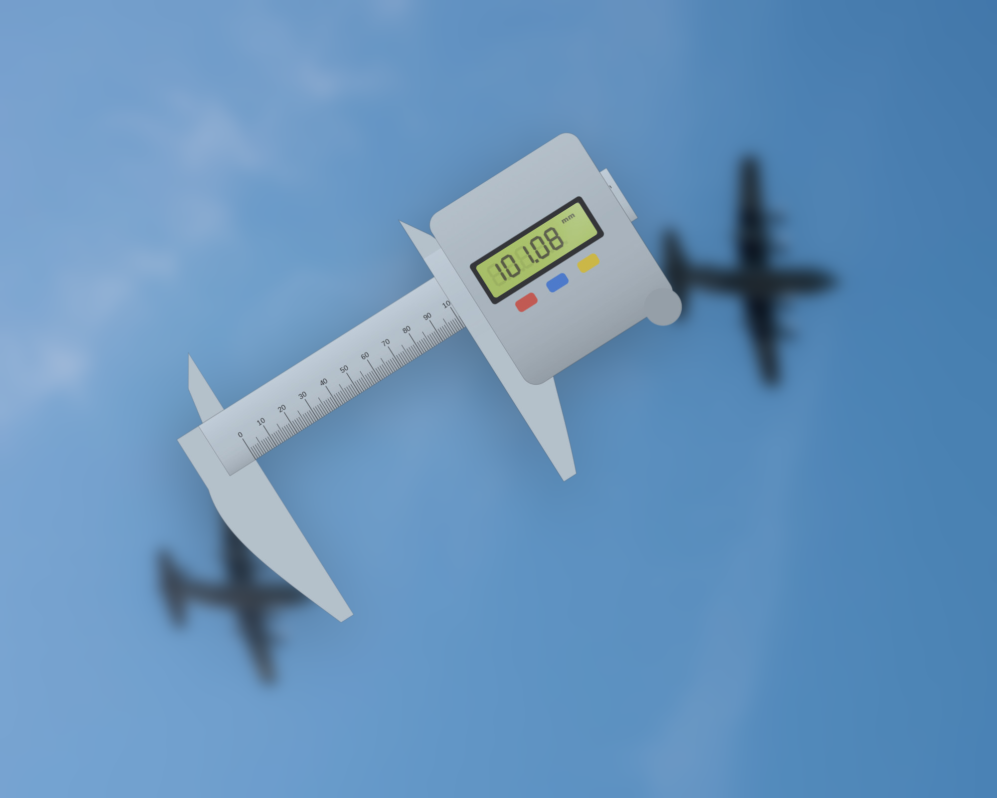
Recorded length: 101.08 mm
